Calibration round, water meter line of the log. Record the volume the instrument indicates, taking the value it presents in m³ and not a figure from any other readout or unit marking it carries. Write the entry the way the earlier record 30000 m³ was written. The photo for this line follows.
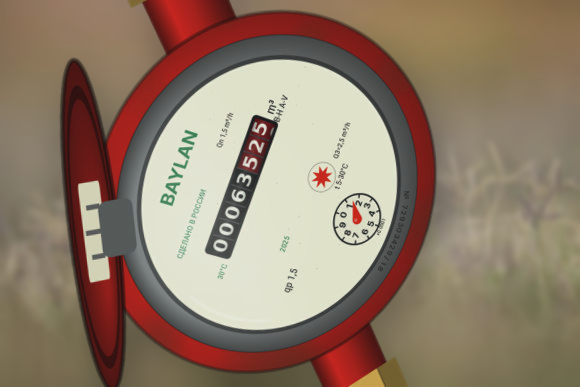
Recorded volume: 63.5251 m³
